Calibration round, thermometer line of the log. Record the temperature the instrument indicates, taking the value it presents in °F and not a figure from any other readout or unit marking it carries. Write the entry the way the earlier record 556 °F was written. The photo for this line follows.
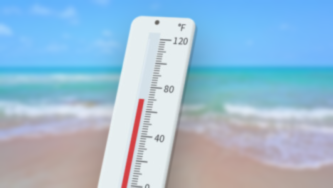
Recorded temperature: 70 °F
